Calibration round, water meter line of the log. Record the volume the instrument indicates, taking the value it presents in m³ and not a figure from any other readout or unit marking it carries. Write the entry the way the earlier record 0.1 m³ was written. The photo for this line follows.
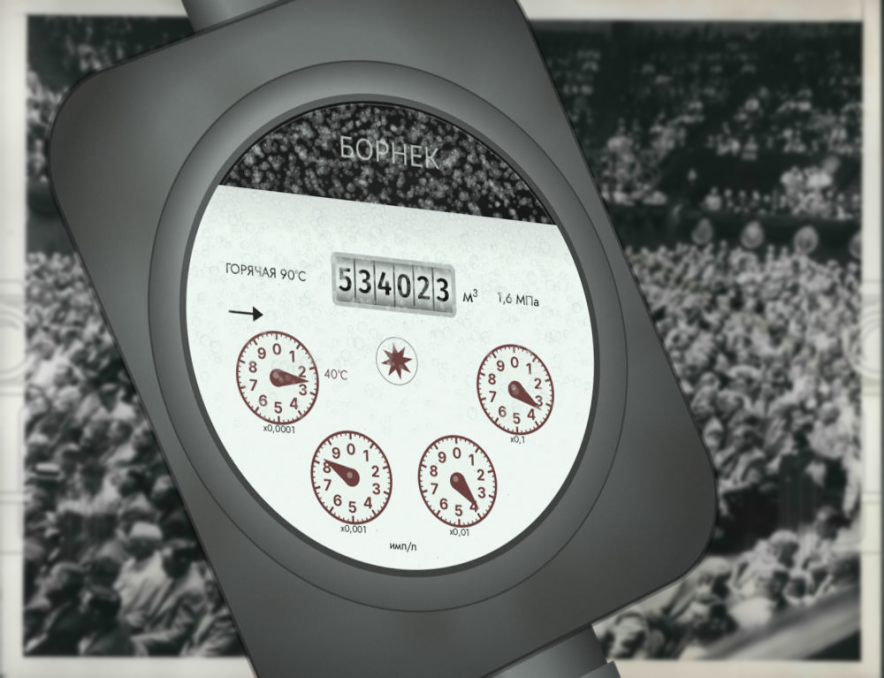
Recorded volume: 534023.3382 m³
